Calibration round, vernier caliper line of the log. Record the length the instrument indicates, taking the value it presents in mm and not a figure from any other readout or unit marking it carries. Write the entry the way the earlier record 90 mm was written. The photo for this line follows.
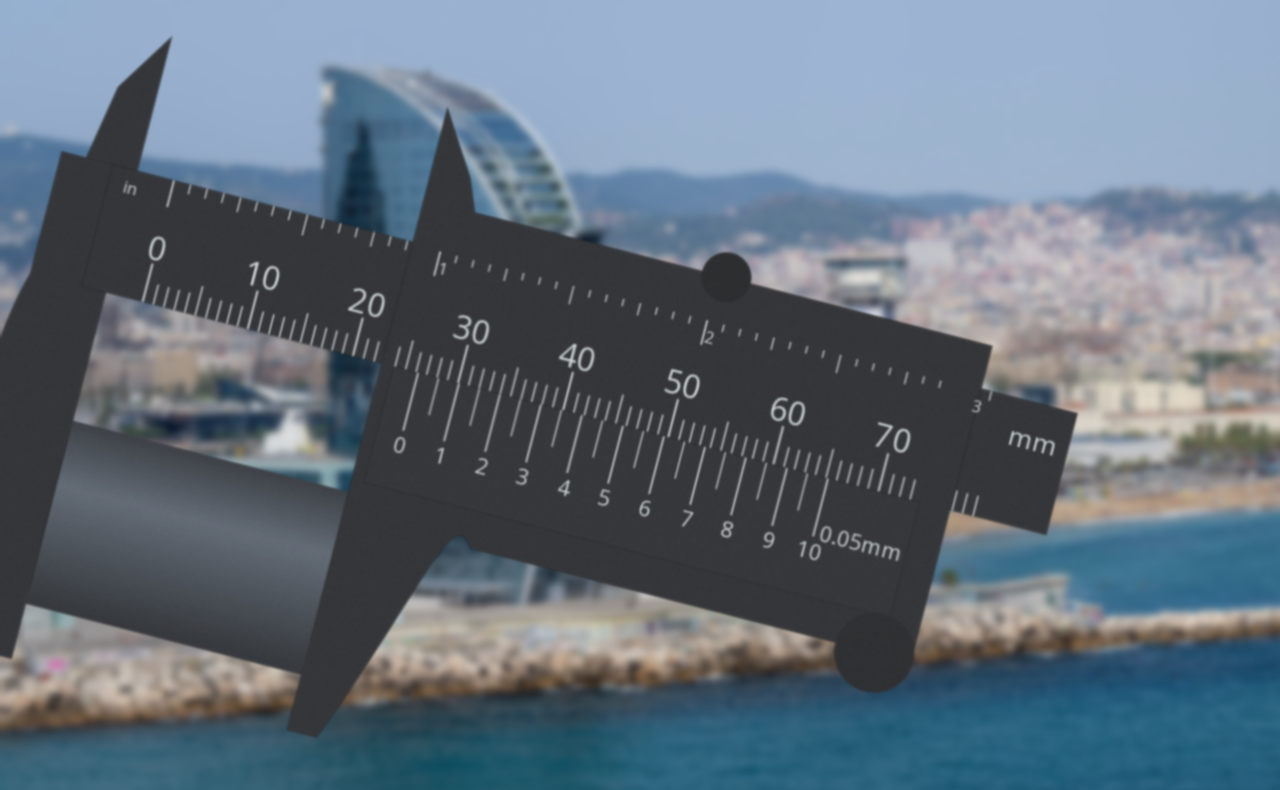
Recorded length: 26.2 mm
